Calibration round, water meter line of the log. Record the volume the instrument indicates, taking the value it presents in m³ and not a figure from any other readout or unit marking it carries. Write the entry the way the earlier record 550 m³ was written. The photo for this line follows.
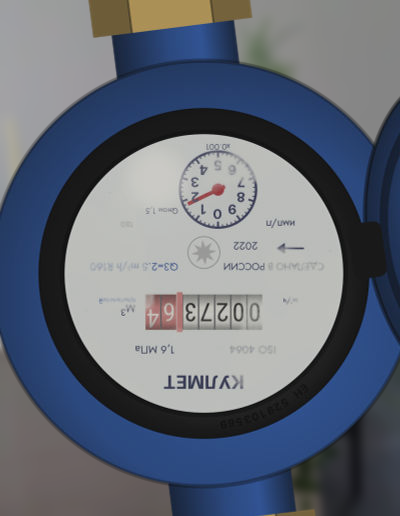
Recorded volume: 273.641 m³
